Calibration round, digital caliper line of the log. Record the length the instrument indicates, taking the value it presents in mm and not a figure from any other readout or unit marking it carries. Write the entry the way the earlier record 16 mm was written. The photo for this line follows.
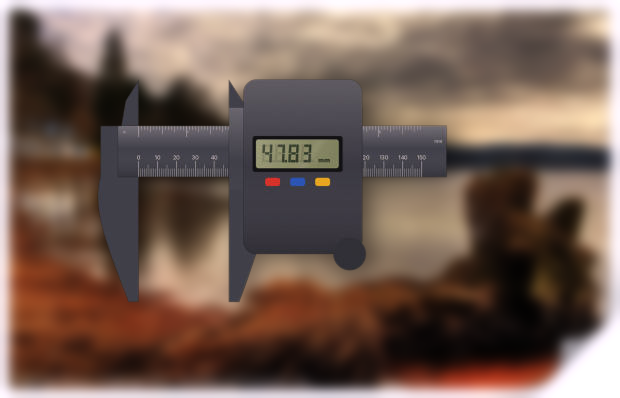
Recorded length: 47.83 mm
